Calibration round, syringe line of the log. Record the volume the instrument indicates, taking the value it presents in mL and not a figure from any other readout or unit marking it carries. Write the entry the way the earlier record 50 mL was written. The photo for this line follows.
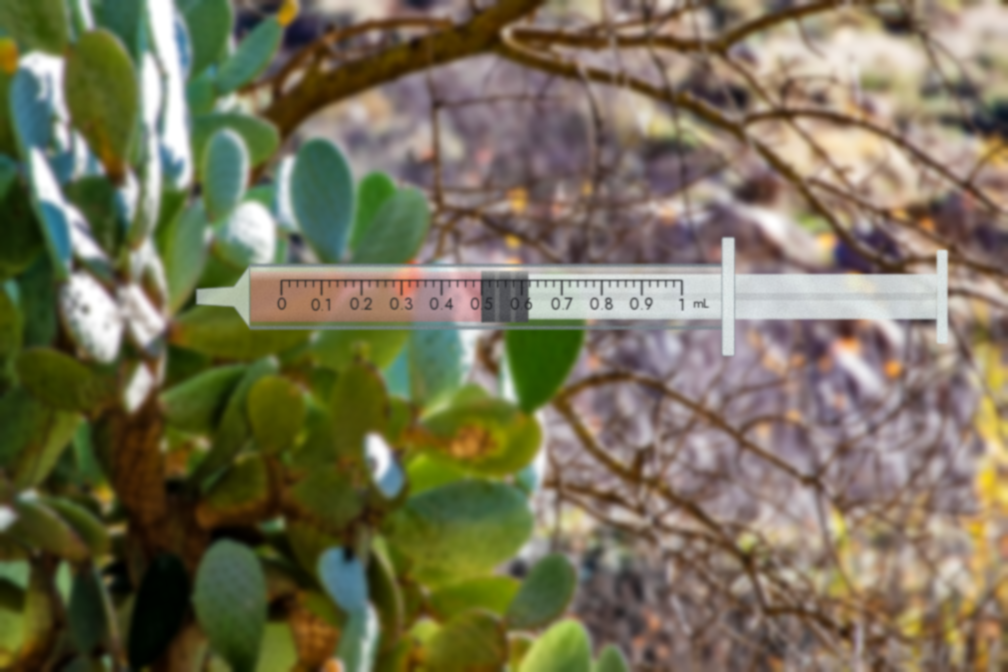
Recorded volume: 0.5 mL
